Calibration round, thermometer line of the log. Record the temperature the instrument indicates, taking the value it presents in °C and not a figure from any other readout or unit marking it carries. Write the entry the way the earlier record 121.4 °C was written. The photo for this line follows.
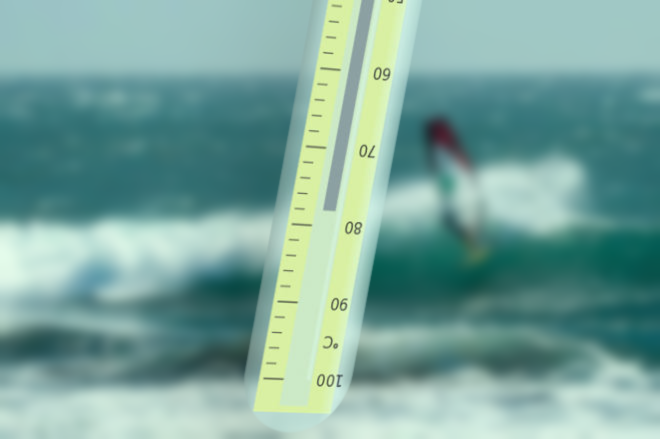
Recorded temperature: 78 °C
